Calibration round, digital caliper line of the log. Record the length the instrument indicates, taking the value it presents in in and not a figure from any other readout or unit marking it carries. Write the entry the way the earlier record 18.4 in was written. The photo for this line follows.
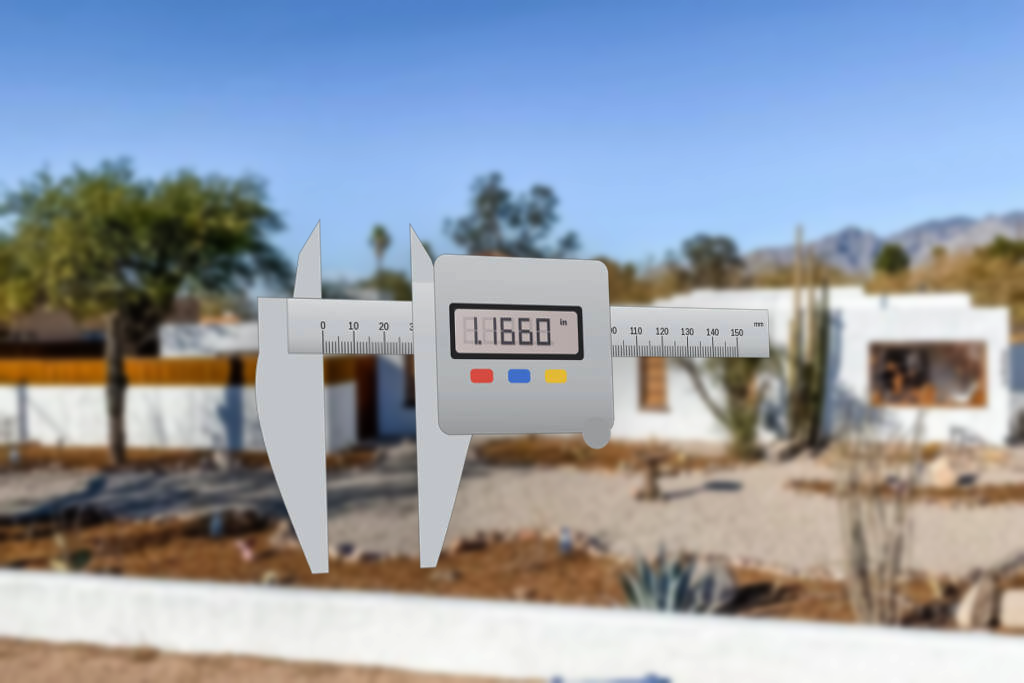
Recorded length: 1.1660 in
